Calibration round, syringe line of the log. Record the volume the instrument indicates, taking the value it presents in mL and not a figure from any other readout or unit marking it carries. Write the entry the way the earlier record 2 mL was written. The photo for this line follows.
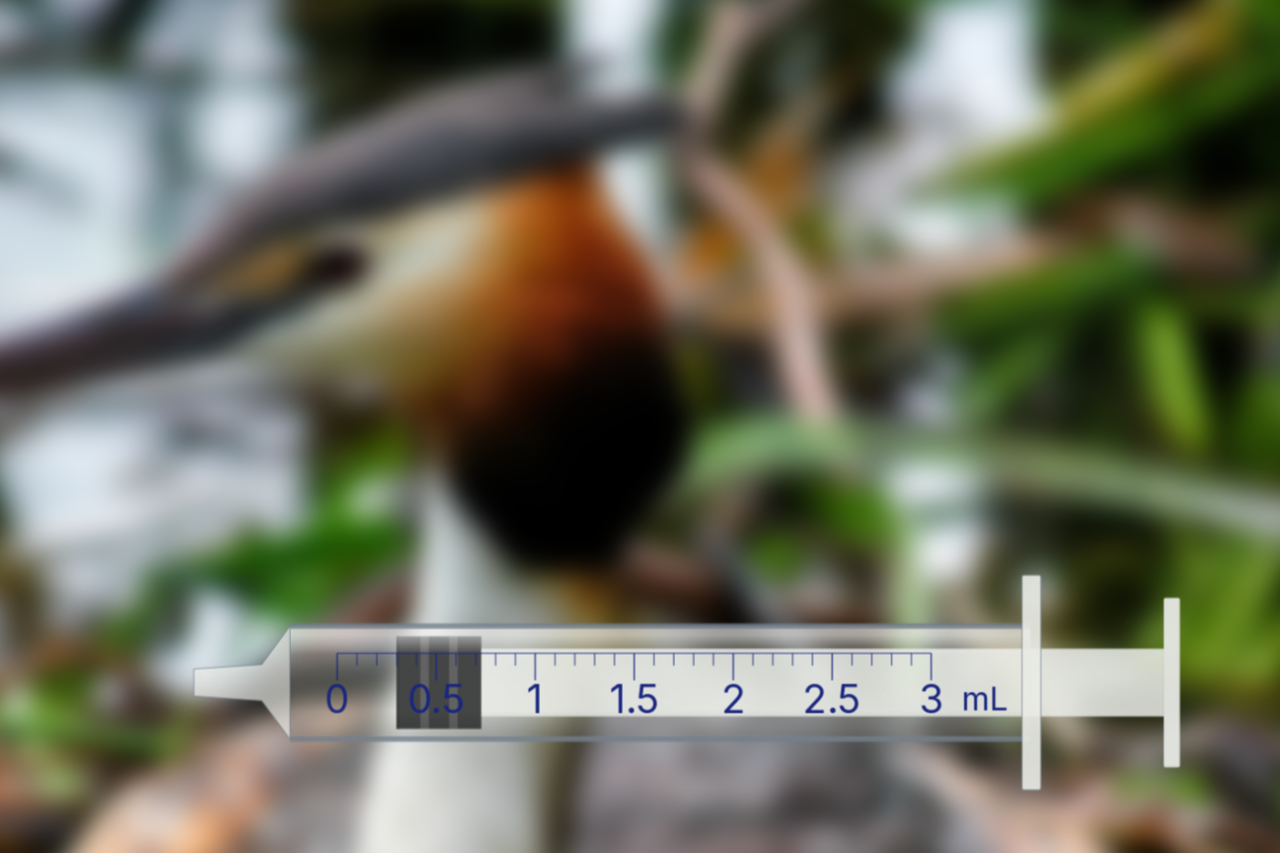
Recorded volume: 0.3 mL
